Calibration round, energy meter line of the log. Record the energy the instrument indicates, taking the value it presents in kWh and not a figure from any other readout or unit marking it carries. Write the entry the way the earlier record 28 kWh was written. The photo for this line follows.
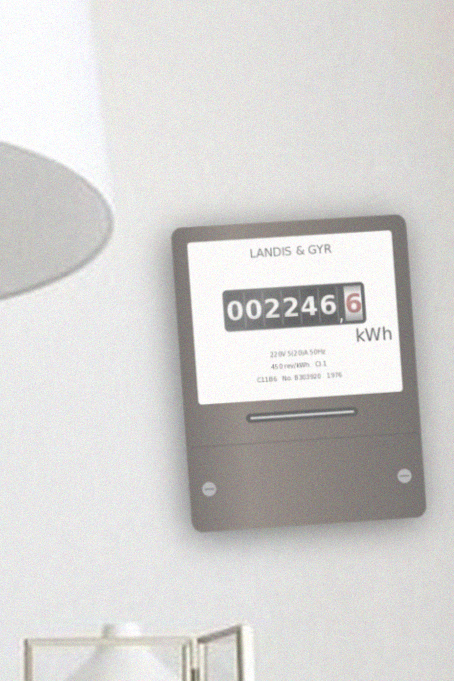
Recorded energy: 2246.6 kWh
